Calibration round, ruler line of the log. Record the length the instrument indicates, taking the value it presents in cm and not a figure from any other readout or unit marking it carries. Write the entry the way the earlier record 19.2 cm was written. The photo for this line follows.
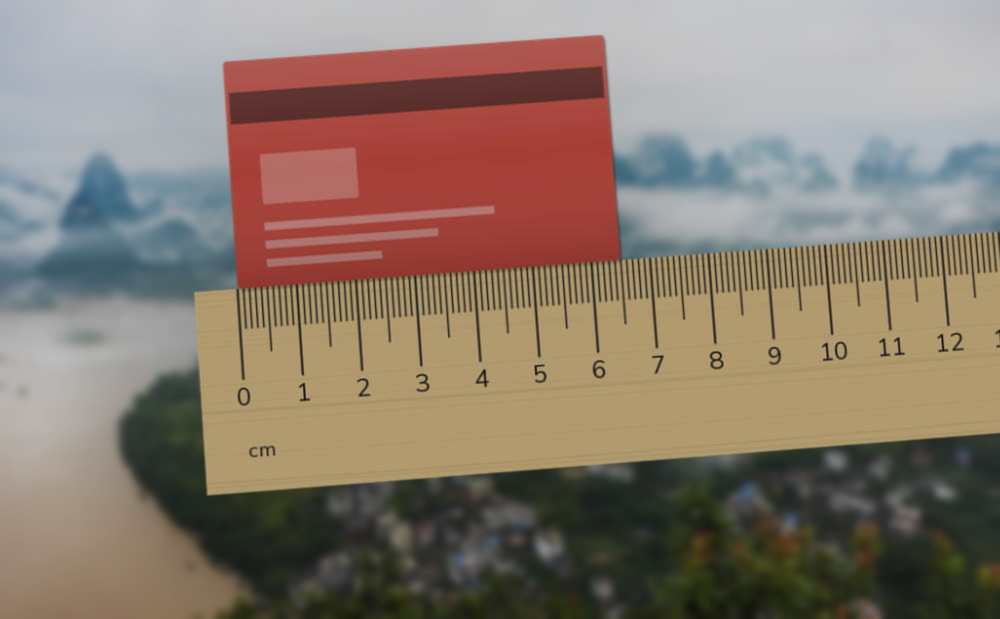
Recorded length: 6.5 cm
